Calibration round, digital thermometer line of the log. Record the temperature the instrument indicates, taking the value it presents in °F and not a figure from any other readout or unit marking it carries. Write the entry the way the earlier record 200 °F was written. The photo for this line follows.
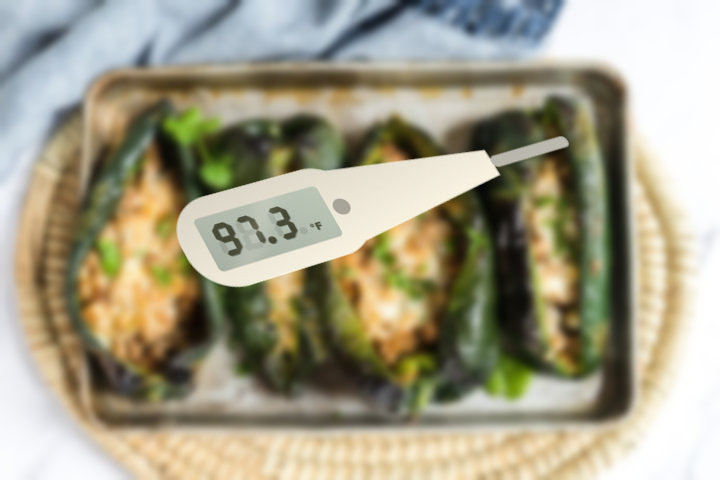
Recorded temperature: 97.3 °F
